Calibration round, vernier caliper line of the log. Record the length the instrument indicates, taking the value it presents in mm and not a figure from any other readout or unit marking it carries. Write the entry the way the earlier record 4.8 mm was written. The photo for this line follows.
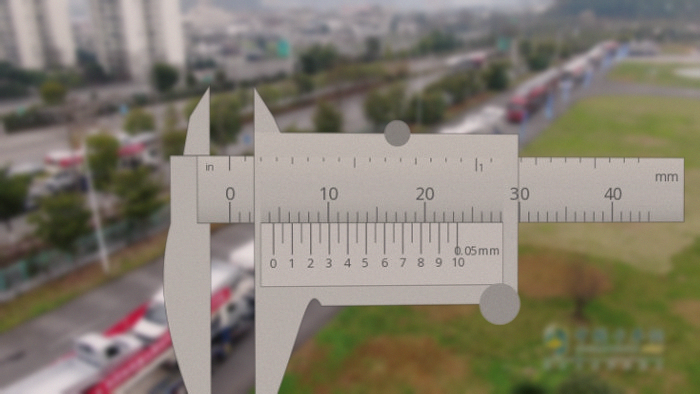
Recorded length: 4.4 mm
